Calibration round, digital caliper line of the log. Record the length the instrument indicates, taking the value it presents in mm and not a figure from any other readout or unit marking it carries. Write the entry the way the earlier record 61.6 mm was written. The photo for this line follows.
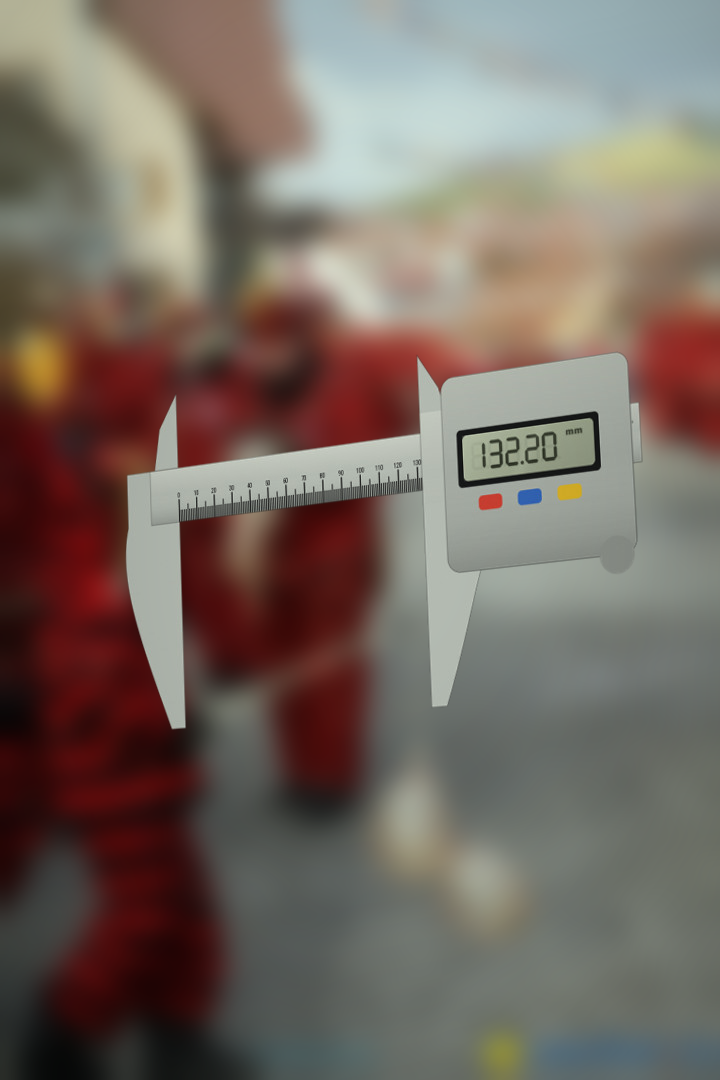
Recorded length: 132.20 mm
